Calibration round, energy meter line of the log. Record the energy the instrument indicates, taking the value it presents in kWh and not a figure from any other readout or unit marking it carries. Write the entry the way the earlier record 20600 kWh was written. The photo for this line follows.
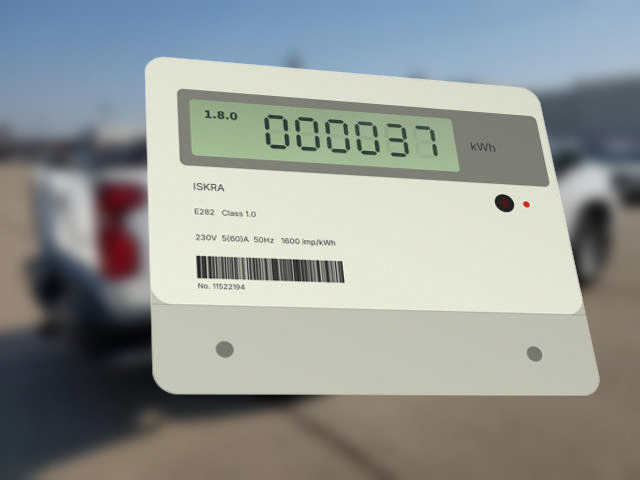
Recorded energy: 37 kWh
